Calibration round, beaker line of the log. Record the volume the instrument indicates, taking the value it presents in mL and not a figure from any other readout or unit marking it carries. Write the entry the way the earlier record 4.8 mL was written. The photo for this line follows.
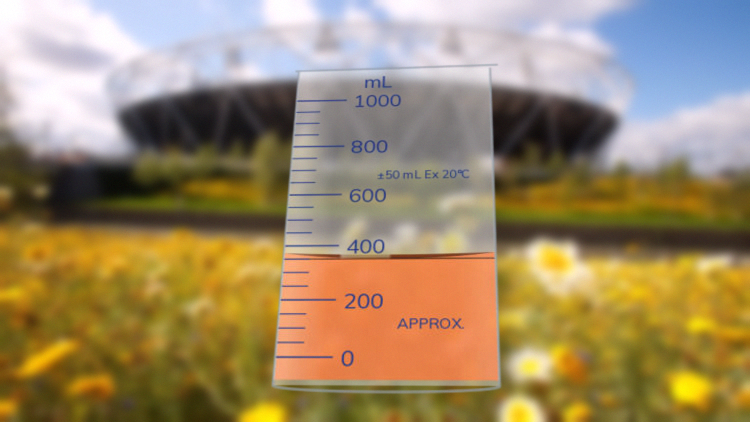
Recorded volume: 350 mL
